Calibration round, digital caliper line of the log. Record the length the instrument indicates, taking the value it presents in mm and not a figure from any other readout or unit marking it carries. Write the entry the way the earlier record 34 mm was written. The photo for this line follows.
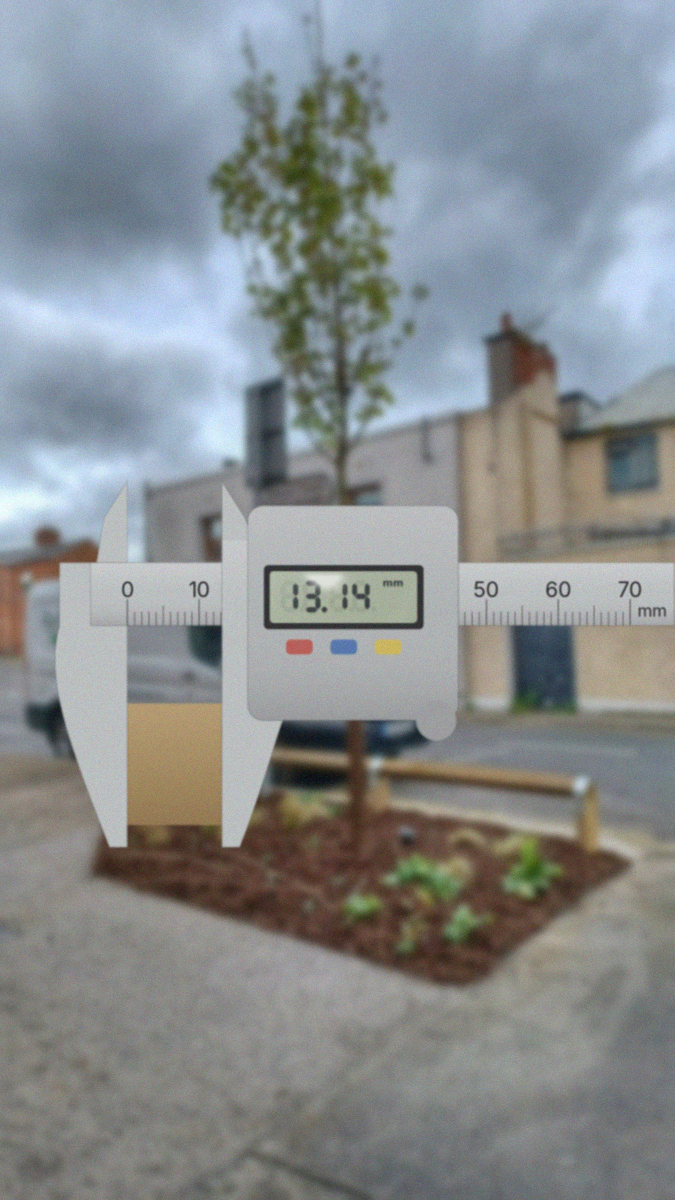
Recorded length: 13.14 mm
